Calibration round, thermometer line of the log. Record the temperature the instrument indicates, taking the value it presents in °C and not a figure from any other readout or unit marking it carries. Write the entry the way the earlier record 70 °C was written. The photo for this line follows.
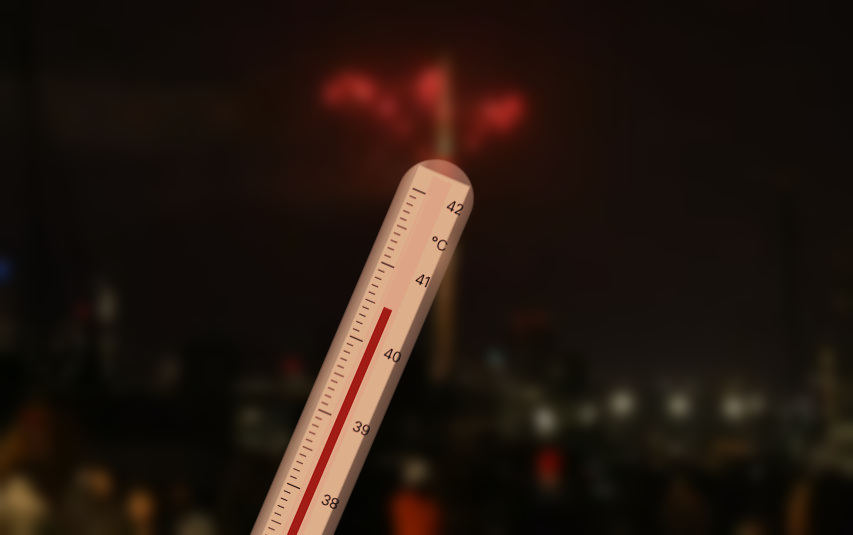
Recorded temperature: 40.5 °C
